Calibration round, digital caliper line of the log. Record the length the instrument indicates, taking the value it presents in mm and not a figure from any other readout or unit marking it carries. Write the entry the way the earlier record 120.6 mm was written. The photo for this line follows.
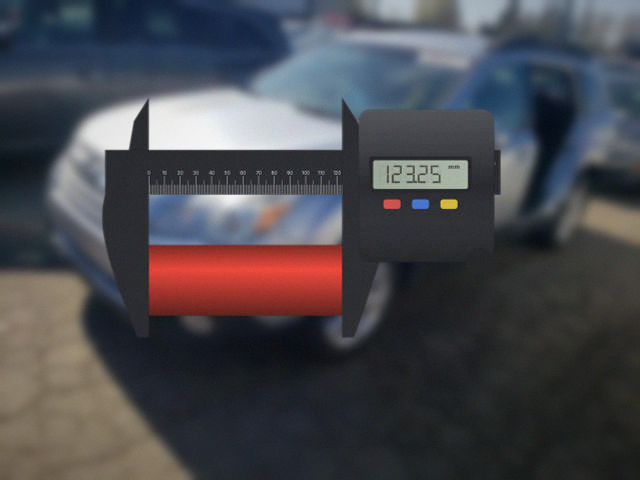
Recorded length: 123.25 mm
